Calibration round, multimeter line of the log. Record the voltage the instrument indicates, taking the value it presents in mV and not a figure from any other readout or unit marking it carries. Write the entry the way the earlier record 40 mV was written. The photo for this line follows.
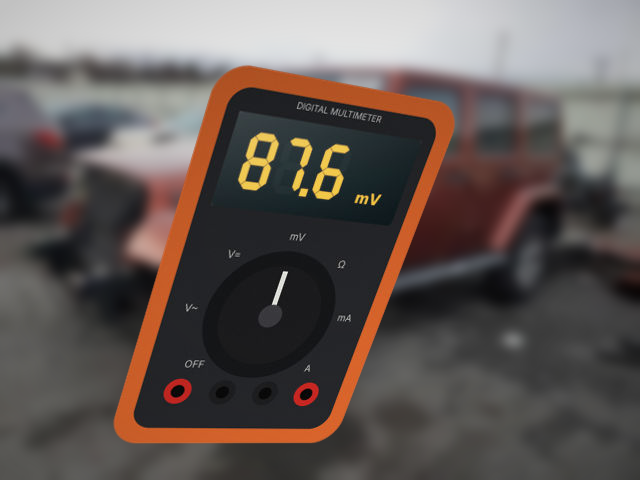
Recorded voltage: 87.6 mV
